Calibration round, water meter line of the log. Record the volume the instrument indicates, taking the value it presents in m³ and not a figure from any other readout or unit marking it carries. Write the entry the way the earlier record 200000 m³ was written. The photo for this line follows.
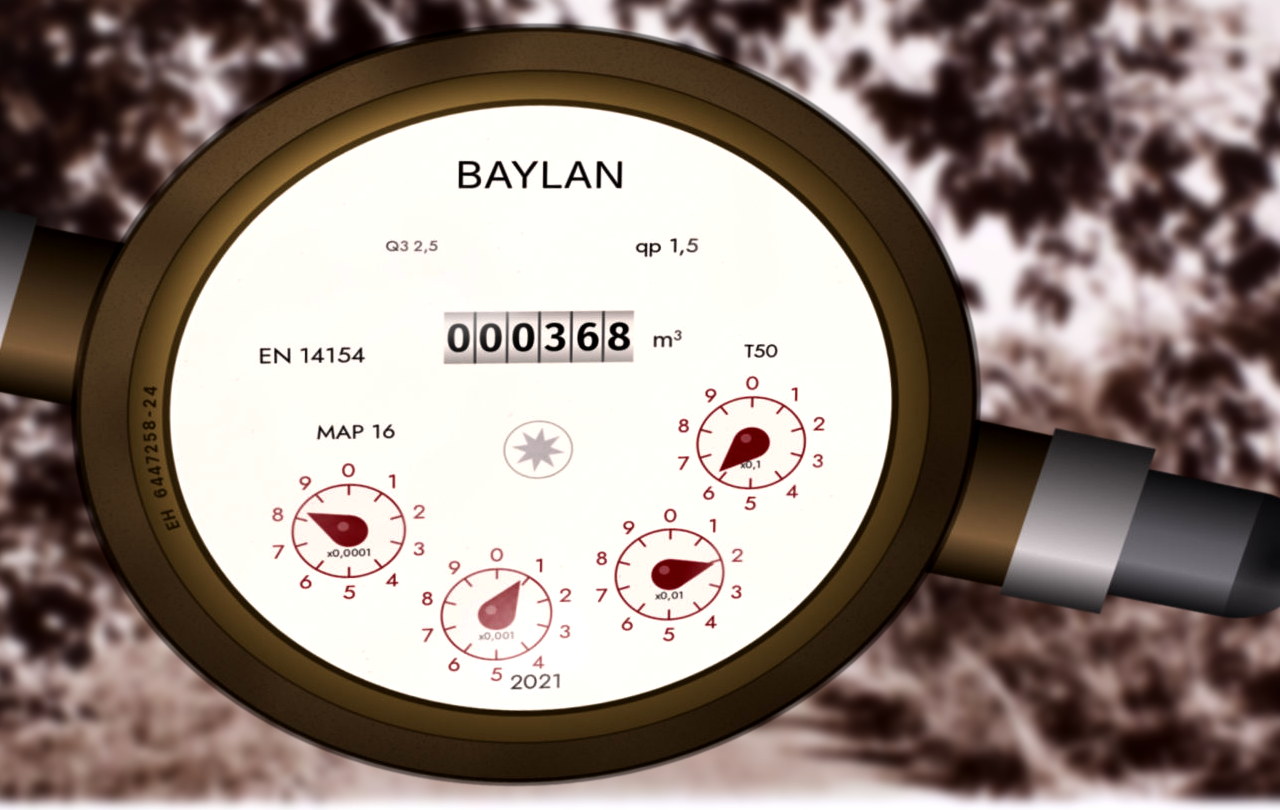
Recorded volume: 368.6208 m³
